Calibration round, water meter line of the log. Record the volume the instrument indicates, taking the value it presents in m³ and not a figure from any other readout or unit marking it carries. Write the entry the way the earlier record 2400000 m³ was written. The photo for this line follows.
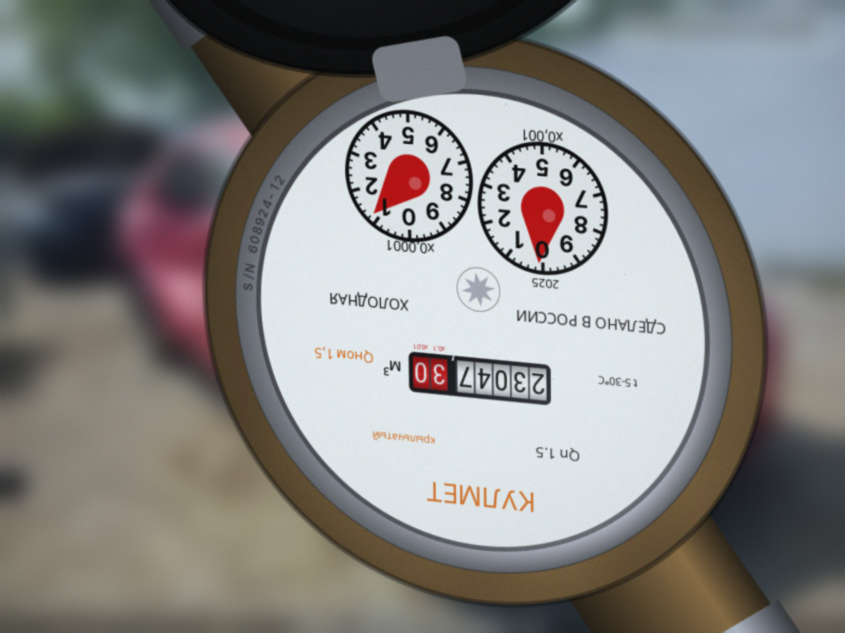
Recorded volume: 23047.3001 m³
